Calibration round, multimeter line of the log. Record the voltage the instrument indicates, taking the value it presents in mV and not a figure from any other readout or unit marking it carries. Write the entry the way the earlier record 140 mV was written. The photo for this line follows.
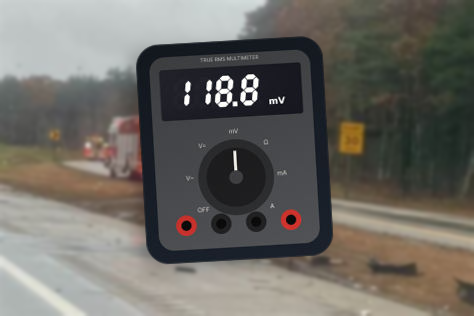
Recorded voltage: 118.8 mV
